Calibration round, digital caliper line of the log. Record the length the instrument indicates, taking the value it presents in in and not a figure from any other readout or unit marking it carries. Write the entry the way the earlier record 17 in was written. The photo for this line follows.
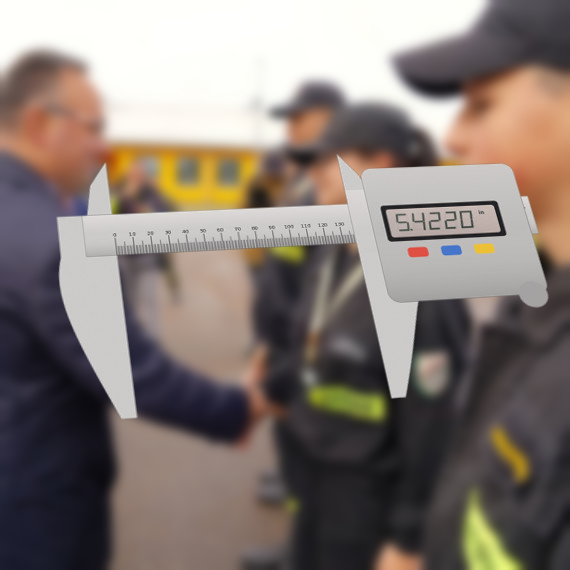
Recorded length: 5.4220 in
